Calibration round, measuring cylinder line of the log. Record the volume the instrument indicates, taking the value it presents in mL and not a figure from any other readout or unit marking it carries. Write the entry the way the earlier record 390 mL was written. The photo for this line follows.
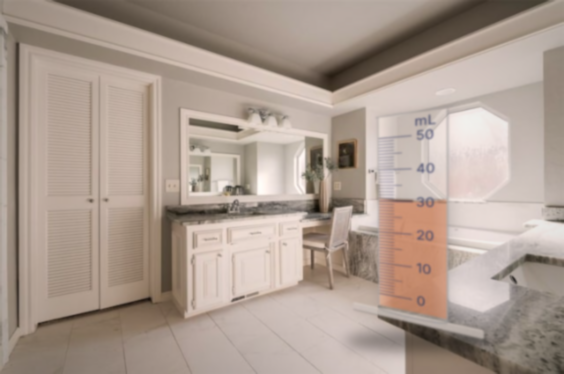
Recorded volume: 30 mL
